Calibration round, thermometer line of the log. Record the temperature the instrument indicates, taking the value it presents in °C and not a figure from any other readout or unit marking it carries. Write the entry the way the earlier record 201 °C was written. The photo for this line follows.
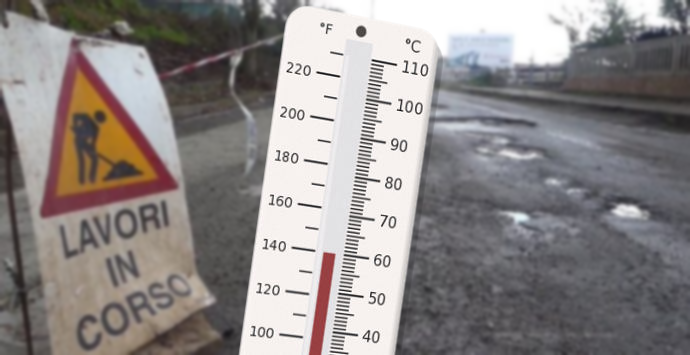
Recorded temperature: 60 °C
